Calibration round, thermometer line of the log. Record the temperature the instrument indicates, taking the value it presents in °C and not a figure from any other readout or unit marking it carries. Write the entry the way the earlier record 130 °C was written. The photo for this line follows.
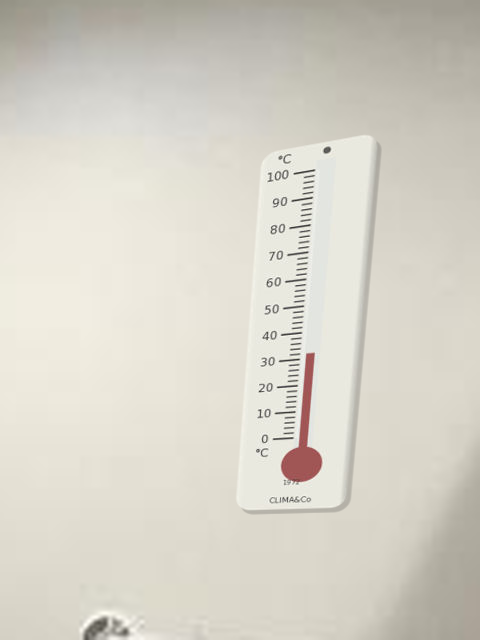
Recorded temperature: 32 °C
